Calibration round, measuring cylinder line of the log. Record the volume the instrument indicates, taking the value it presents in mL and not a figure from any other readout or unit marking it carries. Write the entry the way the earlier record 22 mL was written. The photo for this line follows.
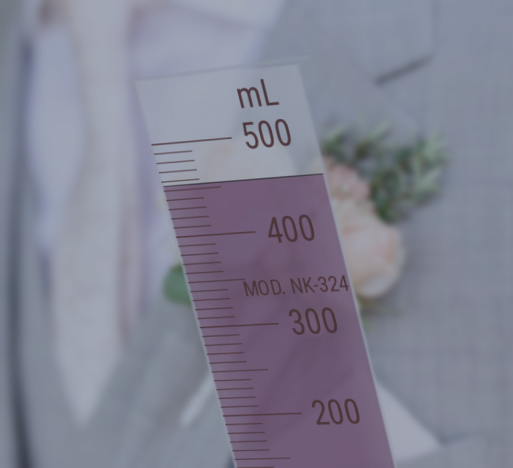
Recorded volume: 455 mL
